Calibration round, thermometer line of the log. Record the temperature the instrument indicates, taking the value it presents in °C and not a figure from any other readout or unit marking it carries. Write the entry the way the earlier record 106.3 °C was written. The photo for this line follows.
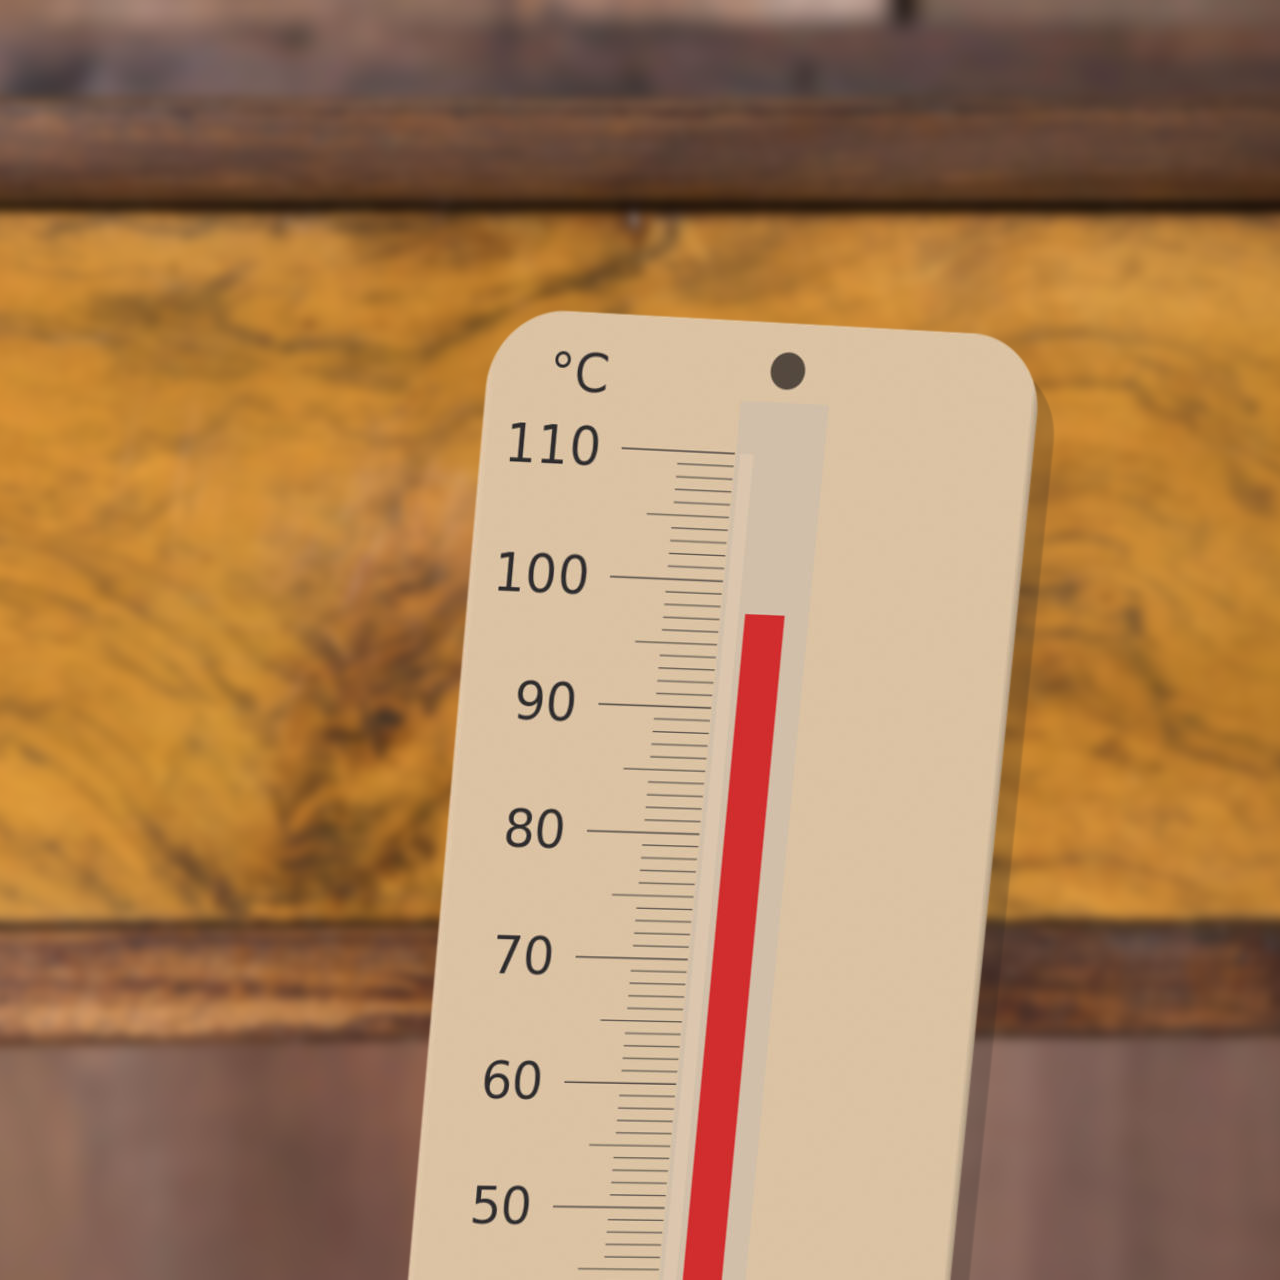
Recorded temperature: 97.5 °C
